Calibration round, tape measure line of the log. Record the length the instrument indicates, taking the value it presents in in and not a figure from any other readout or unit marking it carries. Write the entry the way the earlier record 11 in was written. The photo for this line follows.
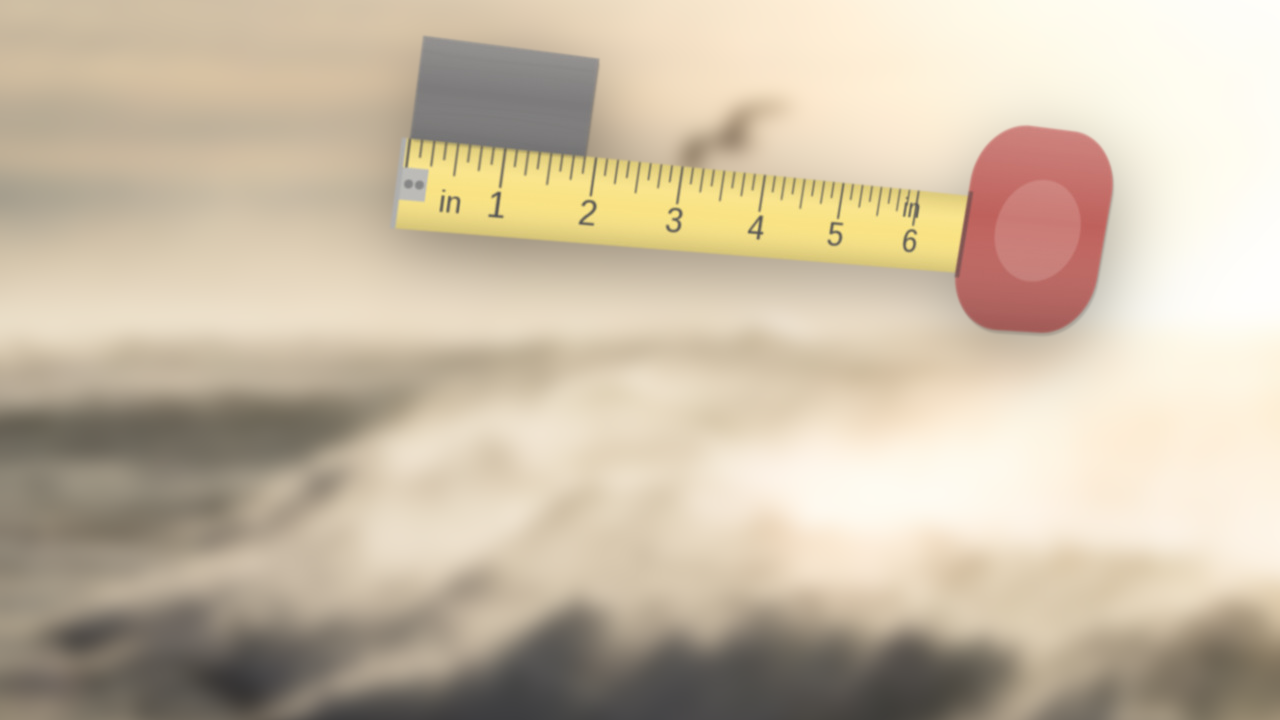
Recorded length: 1.875 in
